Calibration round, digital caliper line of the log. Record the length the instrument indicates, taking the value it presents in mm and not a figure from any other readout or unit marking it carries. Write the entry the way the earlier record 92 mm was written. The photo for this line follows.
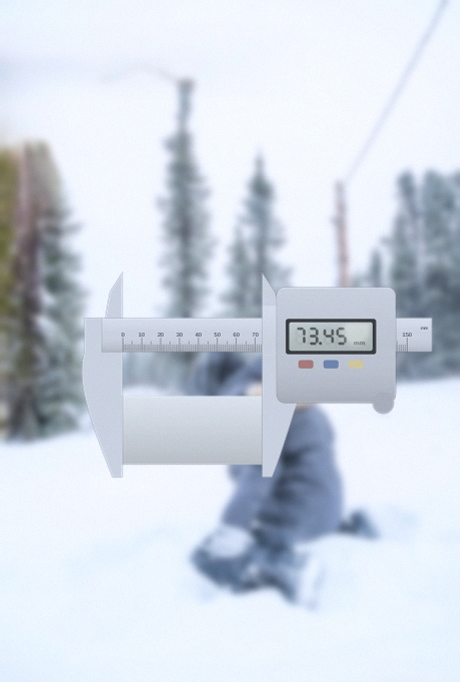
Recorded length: 73.45 mm
